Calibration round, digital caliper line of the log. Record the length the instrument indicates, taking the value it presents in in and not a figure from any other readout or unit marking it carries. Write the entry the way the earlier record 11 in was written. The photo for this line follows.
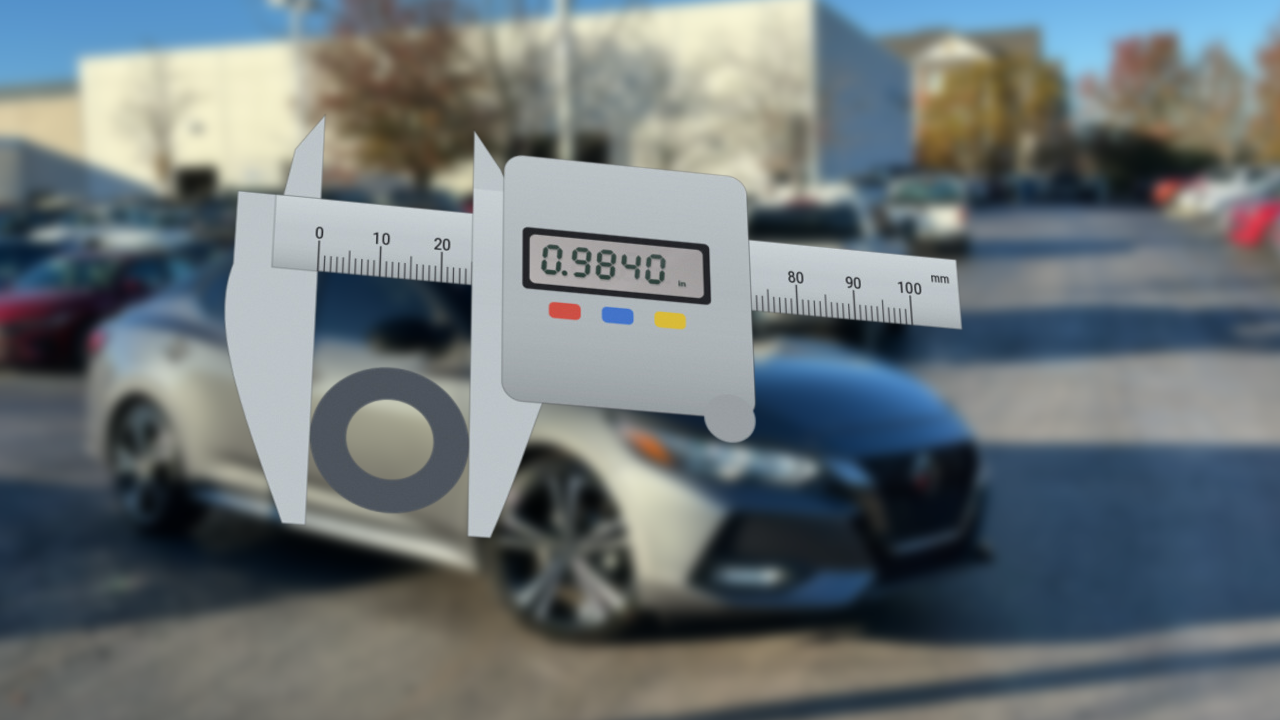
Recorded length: 0.9840 in
